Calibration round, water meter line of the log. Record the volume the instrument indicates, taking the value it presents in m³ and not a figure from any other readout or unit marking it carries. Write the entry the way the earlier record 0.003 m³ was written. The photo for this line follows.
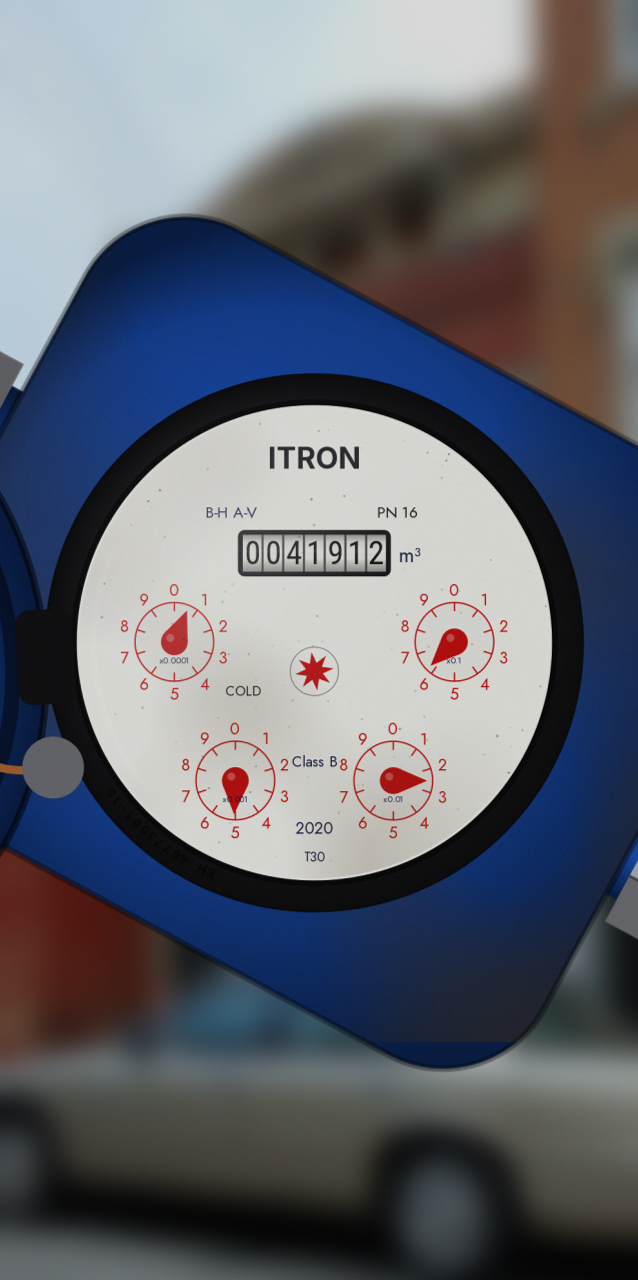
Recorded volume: 41912.6250 m³
